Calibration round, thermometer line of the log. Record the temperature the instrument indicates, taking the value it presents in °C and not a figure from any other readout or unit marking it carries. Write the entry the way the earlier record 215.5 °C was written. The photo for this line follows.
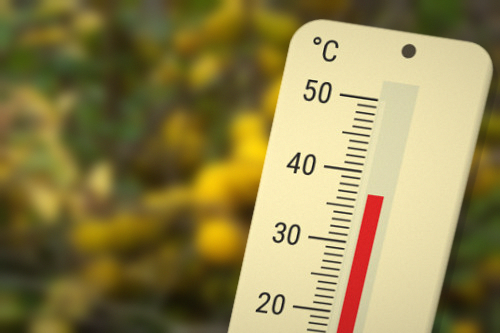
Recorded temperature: 37 °C
